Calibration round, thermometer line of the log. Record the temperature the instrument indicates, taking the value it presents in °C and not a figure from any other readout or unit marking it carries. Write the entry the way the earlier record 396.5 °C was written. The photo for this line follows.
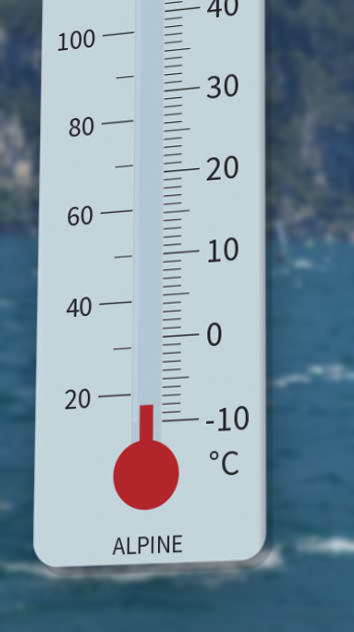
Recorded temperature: -8 °C
